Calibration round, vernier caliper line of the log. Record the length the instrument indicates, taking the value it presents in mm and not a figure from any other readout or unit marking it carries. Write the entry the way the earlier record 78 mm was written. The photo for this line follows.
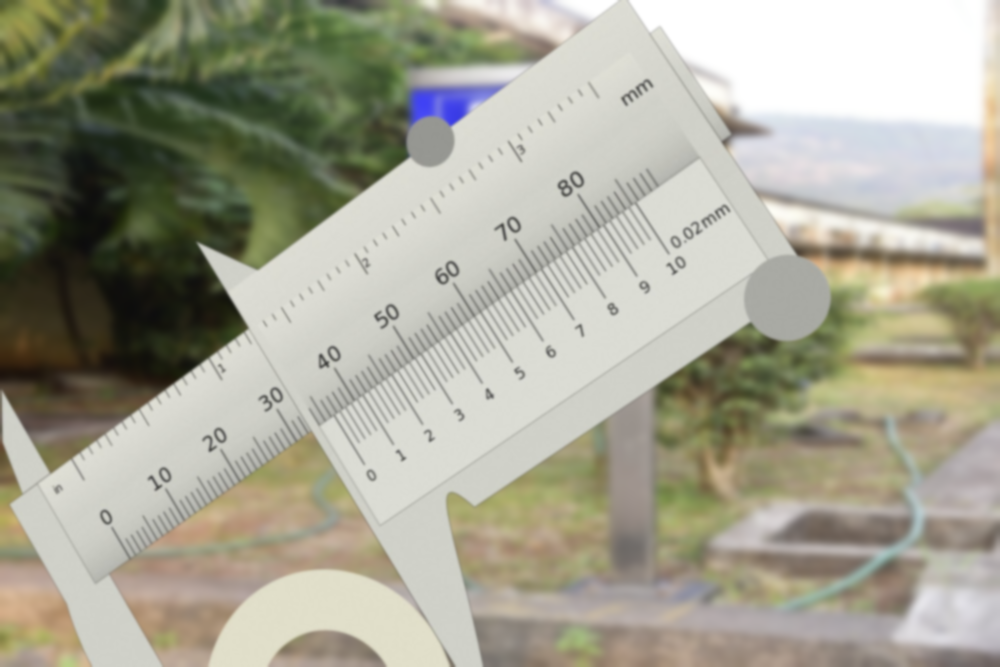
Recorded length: 36.5 mm
